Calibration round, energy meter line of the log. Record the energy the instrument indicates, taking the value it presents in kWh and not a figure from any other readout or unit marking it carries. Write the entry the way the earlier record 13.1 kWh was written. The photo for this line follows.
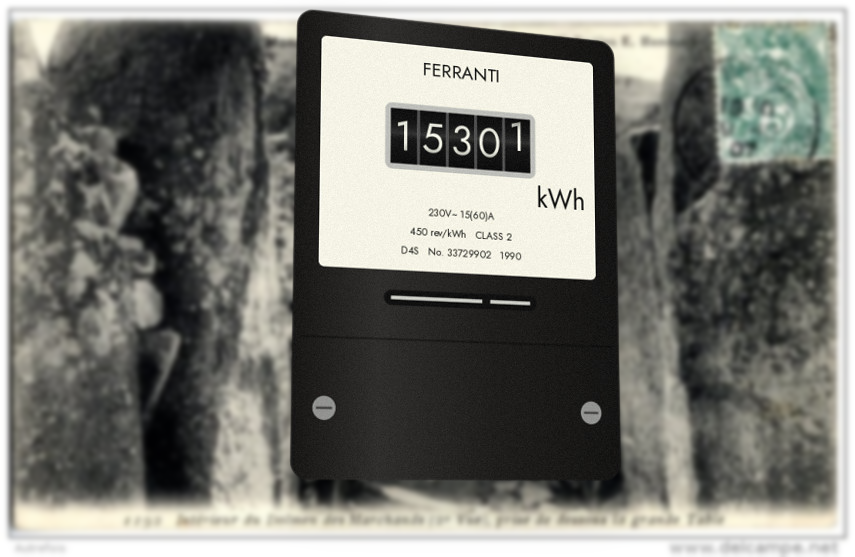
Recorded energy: 15301 kWh
